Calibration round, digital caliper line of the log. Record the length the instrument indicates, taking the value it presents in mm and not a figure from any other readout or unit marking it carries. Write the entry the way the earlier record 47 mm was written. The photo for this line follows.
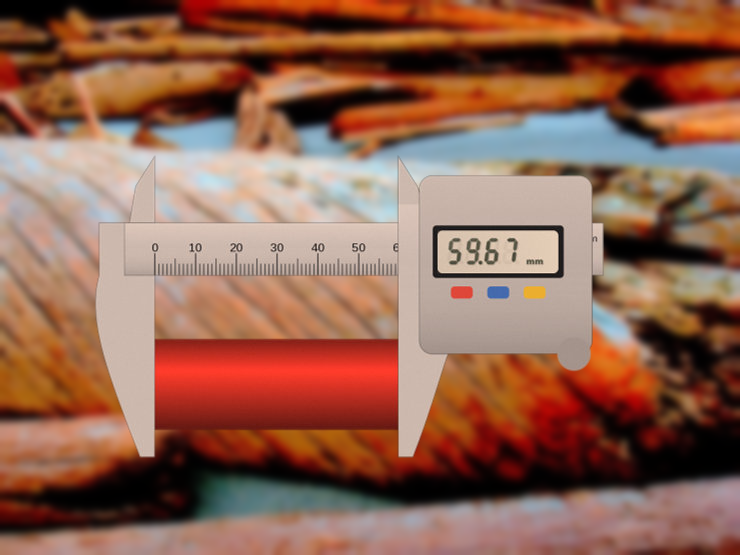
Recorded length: 59.67 mm
